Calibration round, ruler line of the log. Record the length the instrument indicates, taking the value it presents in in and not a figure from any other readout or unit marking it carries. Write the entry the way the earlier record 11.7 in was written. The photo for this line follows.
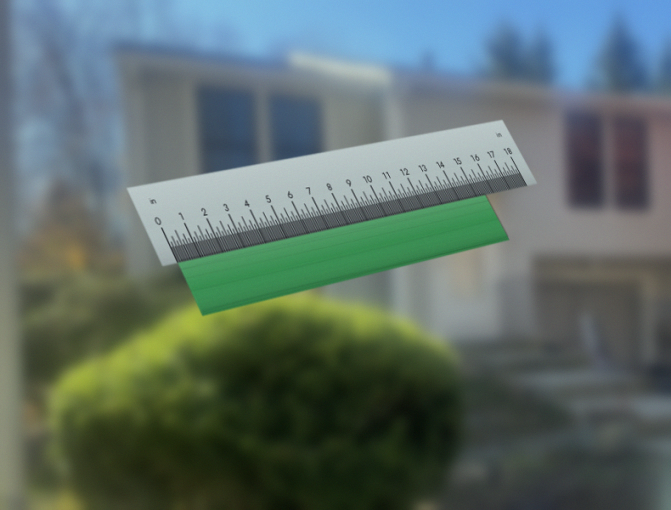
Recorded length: 15.5 in
